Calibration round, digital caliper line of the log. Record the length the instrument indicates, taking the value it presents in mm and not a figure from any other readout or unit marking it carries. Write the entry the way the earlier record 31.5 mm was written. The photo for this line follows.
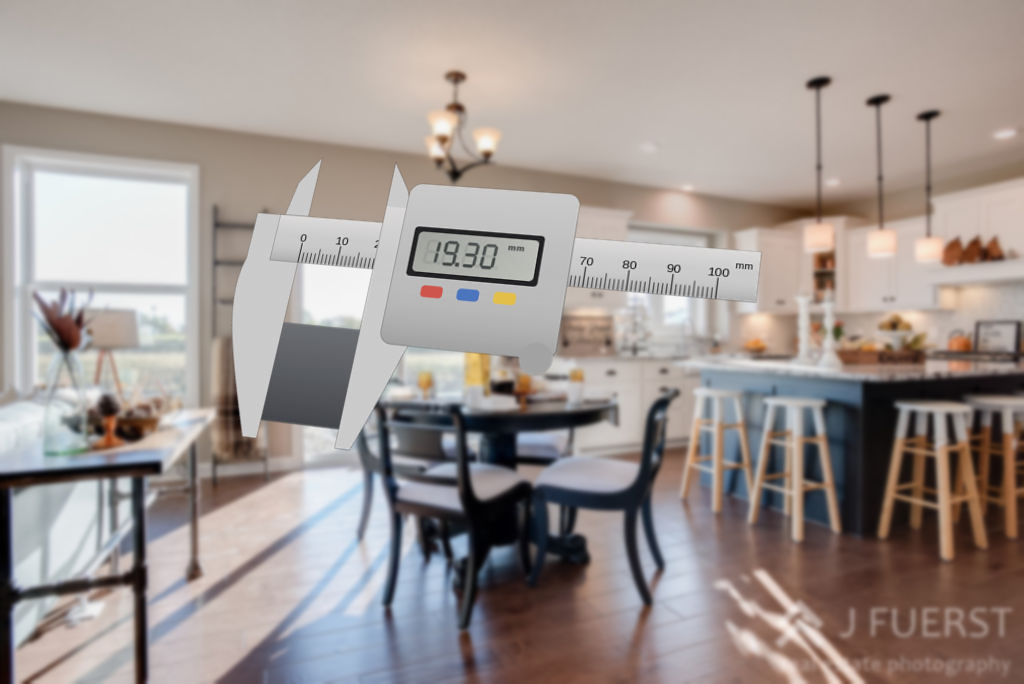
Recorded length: 19.30 mm
